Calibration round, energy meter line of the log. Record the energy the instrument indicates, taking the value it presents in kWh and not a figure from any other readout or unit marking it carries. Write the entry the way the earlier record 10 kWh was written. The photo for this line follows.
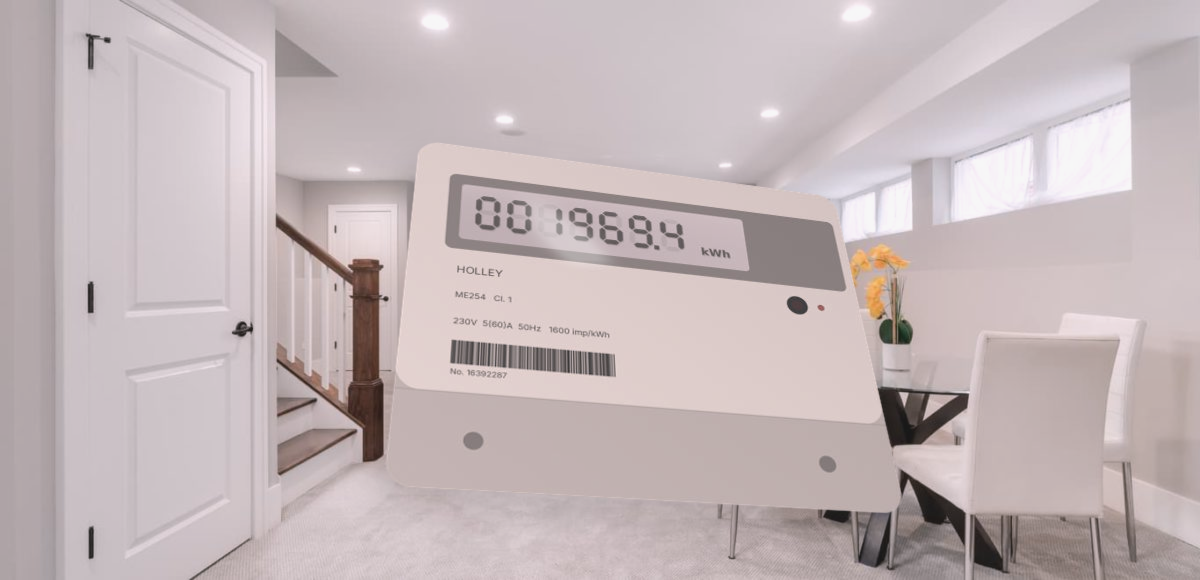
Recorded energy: 1969.4 kWh
